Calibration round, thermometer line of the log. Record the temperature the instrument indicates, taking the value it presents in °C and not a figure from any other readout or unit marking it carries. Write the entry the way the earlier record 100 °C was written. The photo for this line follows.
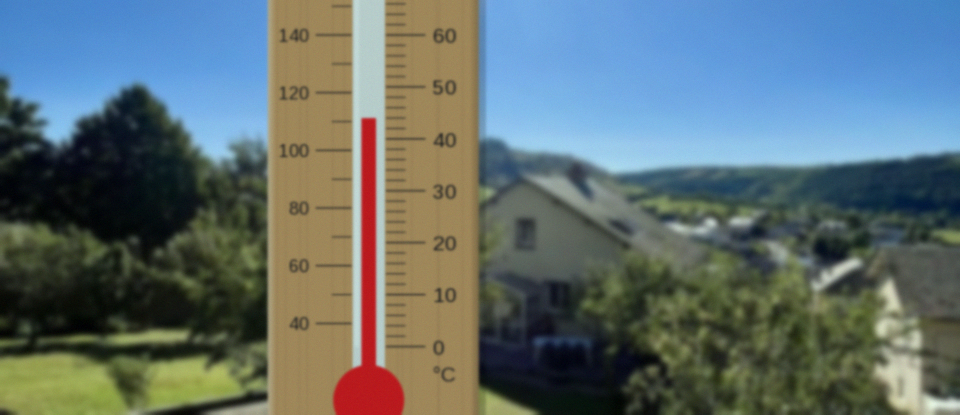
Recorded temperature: 44 °C
